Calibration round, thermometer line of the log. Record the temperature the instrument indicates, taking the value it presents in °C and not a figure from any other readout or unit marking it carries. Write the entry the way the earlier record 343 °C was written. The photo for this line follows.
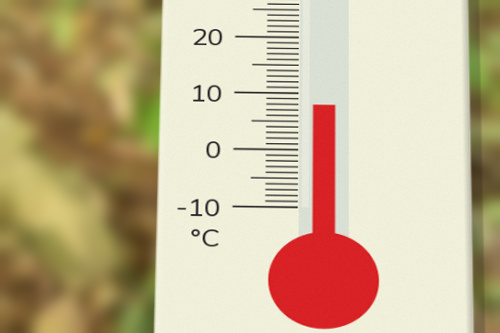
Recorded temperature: 8 °C
